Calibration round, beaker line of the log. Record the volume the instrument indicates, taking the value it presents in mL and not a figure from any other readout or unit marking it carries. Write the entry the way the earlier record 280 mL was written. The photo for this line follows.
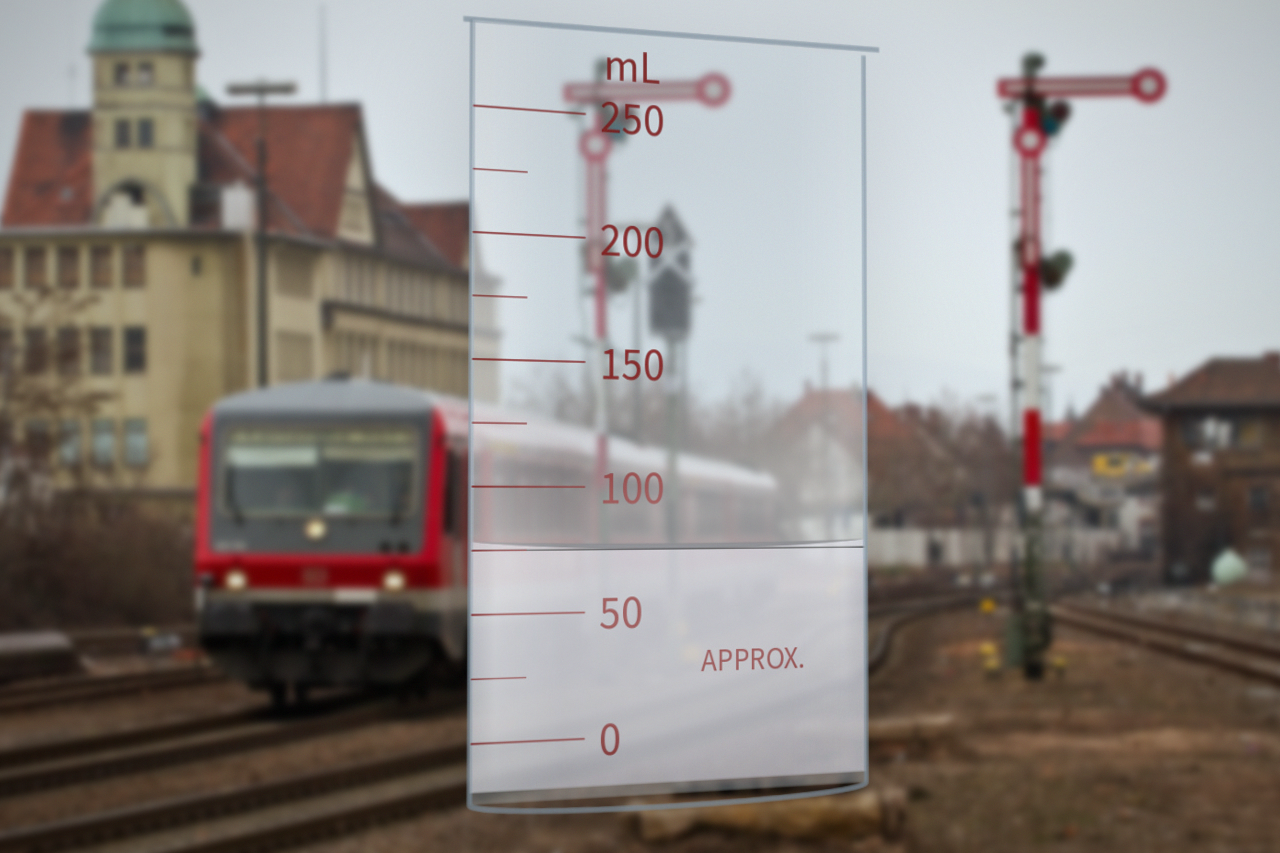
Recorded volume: 75 mL
